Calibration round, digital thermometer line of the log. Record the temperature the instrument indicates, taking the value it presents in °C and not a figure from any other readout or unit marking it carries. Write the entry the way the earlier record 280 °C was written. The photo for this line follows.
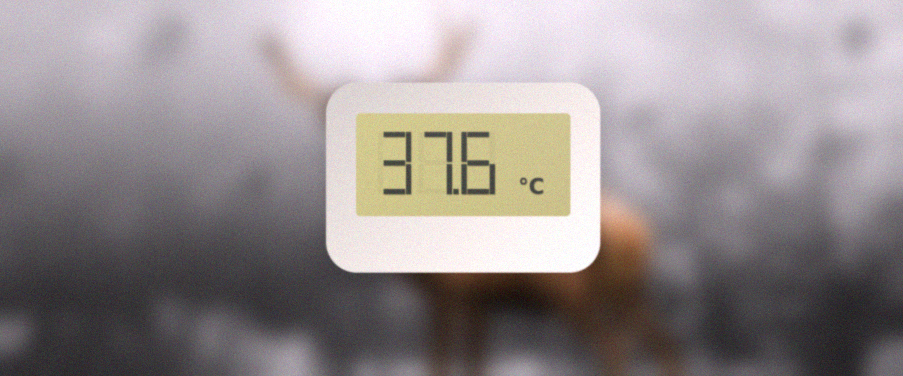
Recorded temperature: 37.6 °C
